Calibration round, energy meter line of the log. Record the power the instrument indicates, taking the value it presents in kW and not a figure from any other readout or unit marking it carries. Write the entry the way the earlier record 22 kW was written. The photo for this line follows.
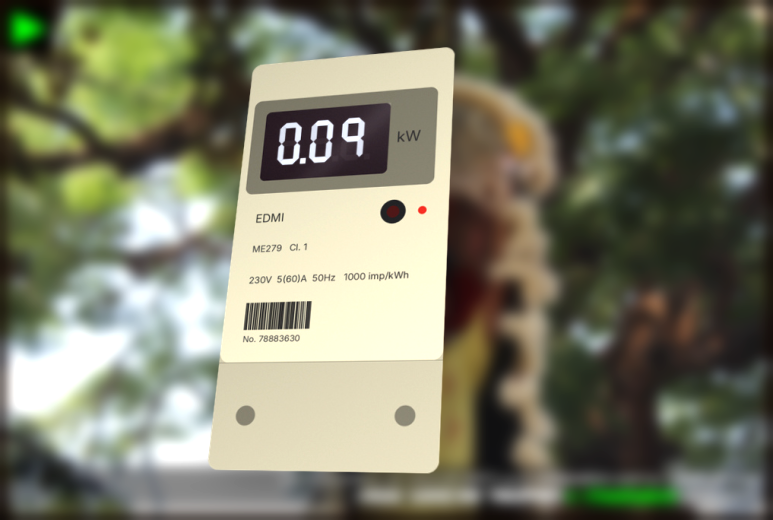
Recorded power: 0.09 kW
